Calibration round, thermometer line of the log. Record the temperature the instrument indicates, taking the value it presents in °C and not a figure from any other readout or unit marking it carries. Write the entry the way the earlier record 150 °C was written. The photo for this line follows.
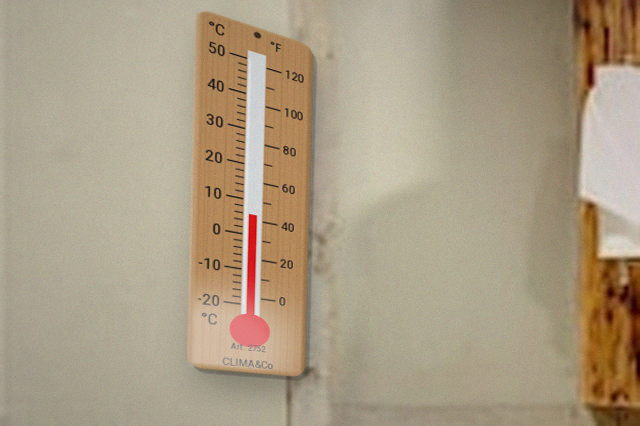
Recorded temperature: 6 °C
